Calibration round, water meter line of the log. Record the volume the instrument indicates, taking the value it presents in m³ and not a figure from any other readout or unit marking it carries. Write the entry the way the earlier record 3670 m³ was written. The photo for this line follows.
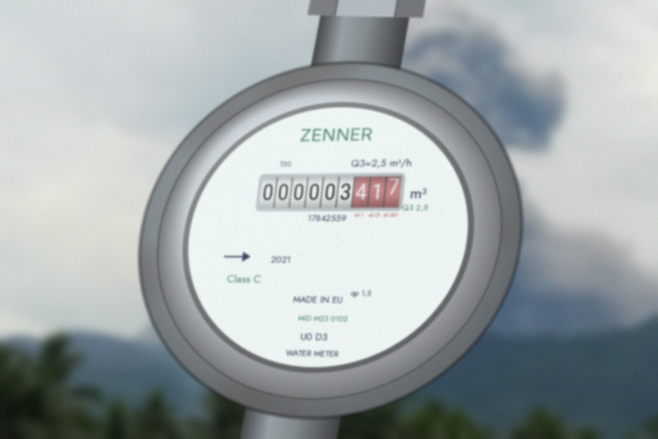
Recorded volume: 3.417 m³
